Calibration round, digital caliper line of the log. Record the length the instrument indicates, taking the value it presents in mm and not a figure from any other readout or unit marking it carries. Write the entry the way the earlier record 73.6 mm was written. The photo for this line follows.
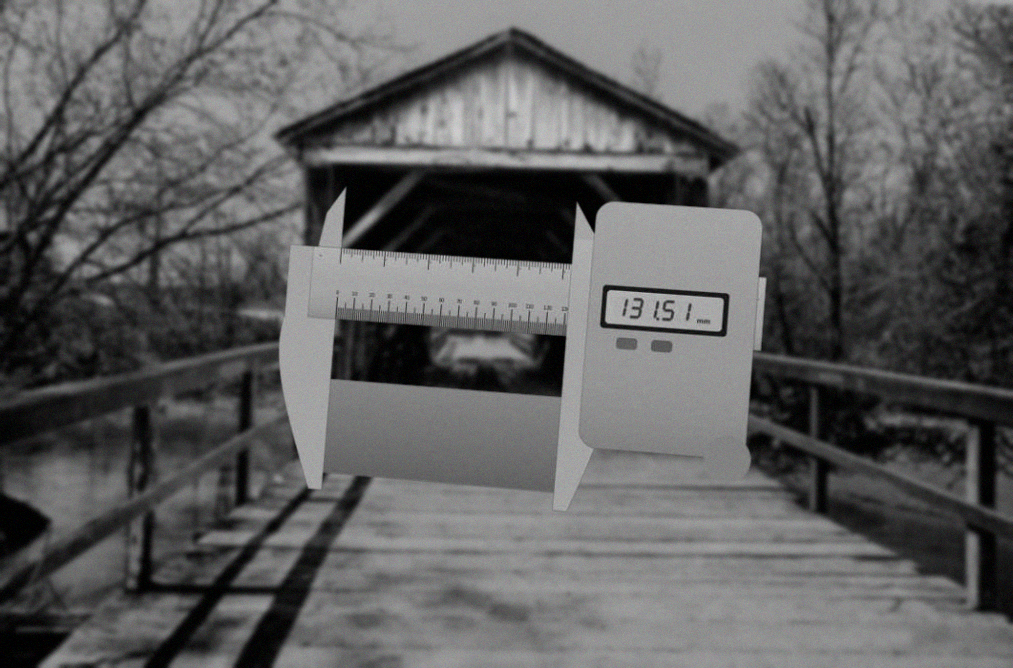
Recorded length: 131.51 mm
